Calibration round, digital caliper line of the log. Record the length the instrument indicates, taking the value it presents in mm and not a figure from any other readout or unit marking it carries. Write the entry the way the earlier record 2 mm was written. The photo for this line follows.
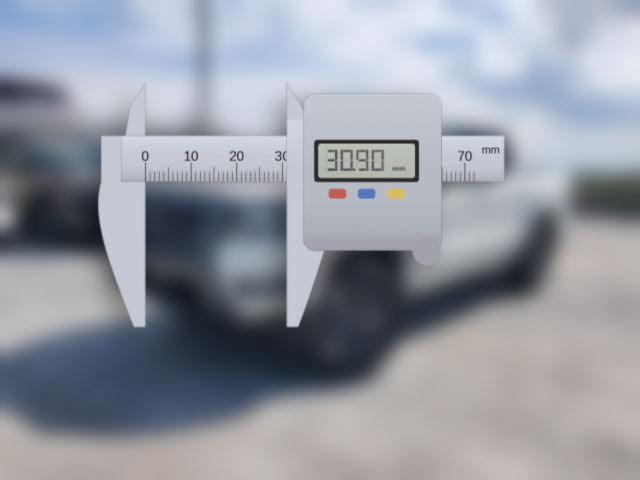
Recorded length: 30.90 mm
